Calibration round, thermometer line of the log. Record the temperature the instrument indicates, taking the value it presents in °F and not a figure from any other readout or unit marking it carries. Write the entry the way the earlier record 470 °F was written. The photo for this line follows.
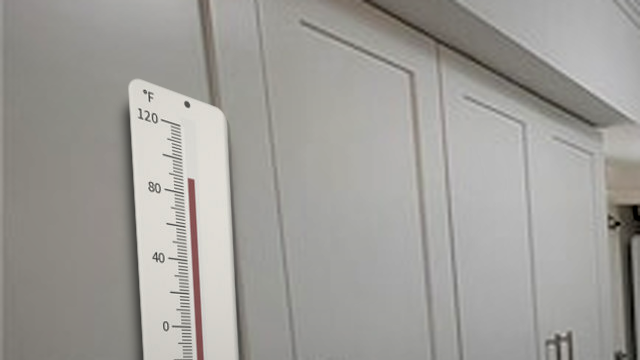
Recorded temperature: 90 °F
